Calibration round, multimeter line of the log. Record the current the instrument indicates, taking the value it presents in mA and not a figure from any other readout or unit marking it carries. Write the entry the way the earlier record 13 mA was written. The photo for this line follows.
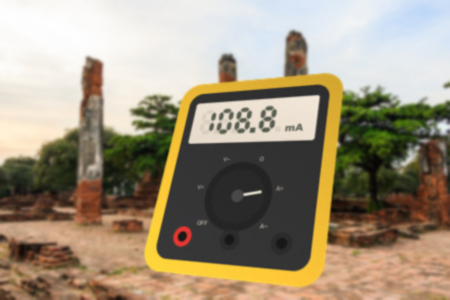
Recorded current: 108.8 mA
